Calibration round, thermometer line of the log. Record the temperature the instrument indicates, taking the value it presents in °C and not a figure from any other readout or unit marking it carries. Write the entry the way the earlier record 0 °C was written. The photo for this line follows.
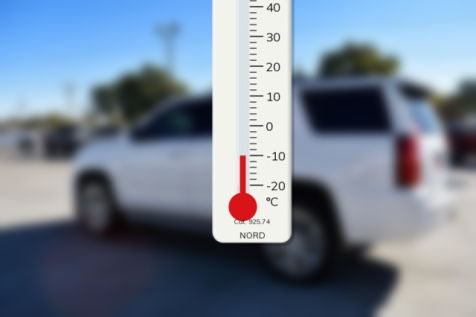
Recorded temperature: -10 °C
